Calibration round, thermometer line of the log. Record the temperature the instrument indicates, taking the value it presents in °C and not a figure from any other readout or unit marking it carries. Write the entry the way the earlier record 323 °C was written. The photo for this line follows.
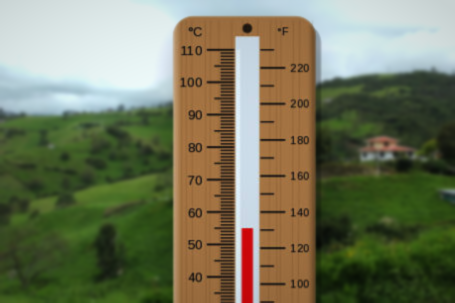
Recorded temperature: 55 °C
